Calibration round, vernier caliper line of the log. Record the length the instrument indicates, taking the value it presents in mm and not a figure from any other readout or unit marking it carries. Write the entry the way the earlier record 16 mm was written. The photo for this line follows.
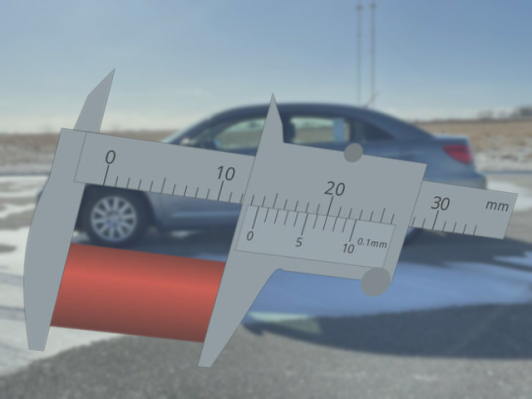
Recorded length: 13.7 mm
